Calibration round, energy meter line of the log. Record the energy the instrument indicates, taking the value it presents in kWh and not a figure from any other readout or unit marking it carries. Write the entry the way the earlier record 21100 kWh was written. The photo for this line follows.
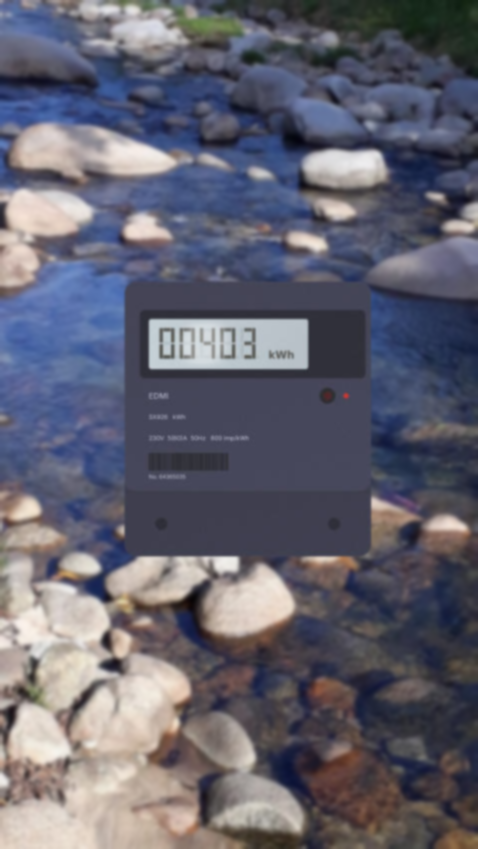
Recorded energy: 403 kWh
